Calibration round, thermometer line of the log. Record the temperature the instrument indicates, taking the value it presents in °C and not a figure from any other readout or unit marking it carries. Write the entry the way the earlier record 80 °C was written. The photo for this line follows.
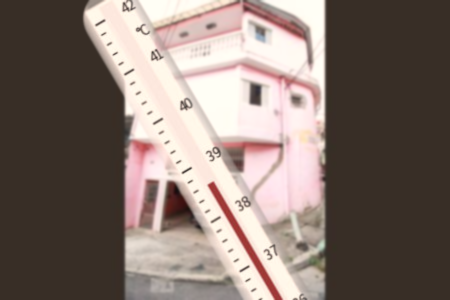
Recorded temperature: 38.6 °C
